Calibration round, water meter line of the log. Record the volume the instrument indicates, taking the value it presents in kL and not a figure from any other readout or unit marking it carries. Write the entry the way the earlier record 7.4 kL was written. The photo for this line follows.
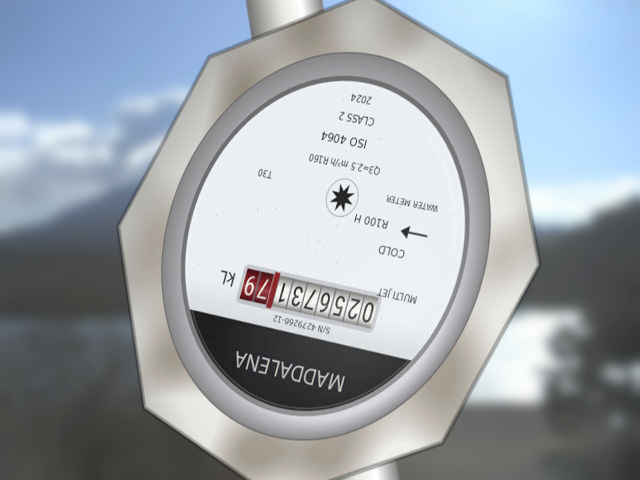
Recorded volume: 256731.79 kL
